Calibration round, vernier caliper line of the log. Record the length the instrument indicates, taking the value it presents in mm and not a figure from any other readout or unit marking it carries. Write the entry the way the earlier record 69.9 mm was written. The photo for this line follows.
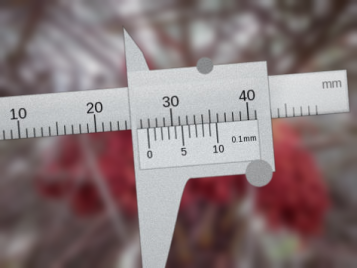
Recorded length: 26.8 mm
